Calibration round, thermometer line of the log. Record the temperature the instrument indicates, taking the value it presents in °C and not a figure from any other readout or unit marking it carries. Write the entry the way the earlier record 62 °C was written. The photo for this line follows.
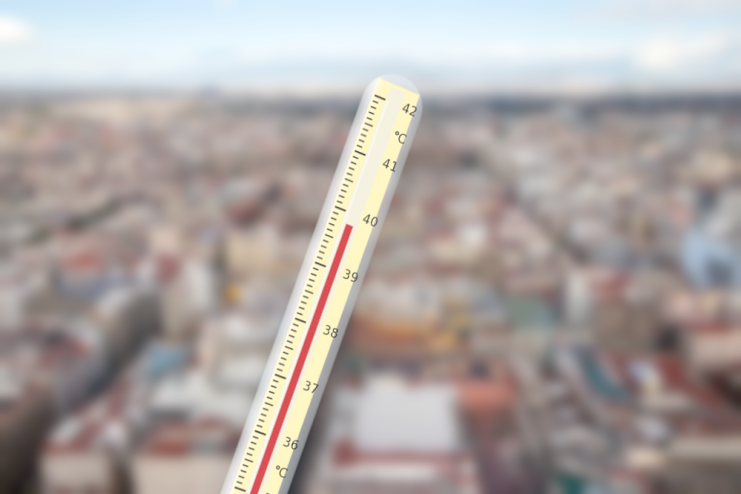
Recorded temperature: 39.8 °C
